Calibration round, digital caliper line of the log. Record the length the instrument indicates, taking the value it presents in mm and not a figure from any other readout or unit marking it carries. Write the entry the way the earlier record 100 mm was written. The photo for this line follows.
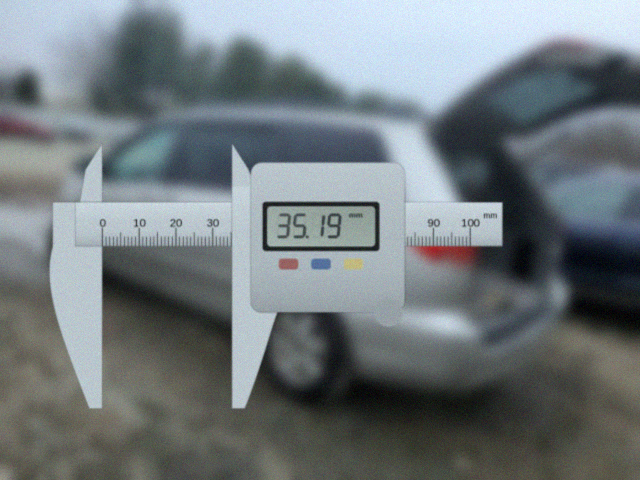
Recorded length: 35.19 mm
